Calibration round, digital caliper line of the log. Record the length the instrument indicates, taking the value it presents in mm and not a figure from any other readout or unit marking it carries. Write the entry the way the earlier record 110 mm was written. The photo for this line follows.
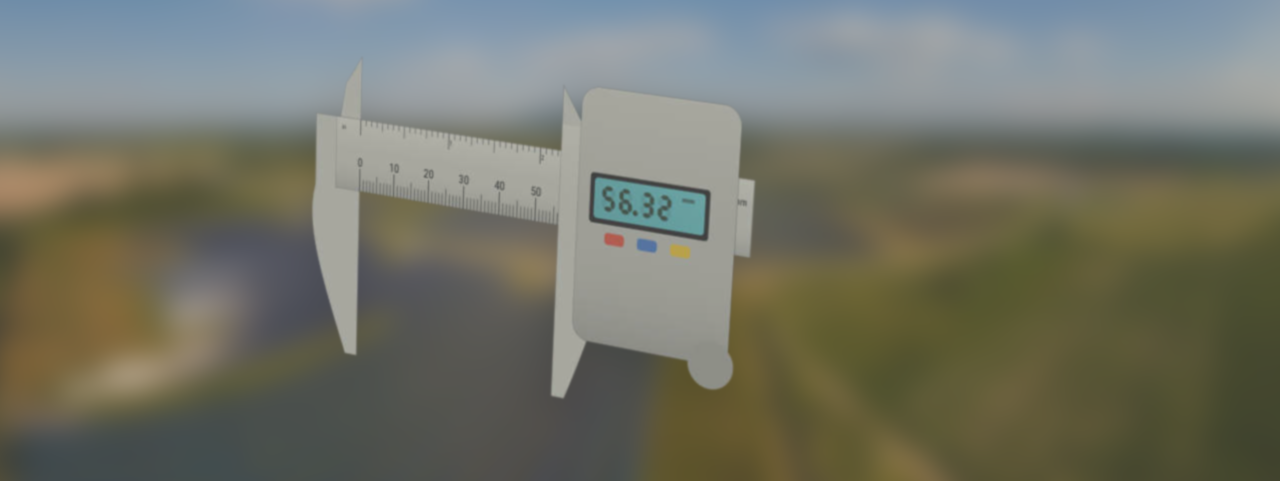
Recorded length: 56.32 mm
